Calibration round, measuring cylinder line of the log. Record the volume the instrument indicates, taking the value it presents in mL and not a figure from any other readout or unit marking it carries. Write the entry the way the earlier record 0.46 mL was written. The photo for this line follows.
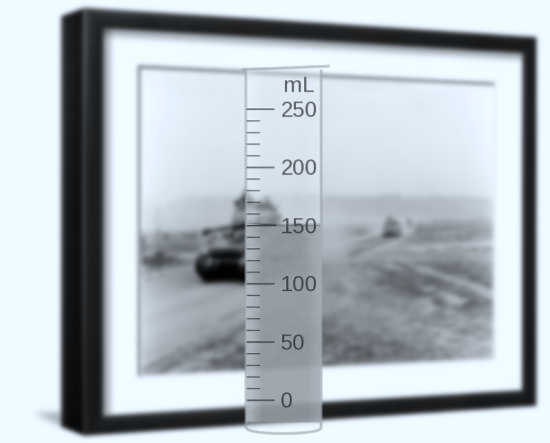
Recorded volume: 150 mL
